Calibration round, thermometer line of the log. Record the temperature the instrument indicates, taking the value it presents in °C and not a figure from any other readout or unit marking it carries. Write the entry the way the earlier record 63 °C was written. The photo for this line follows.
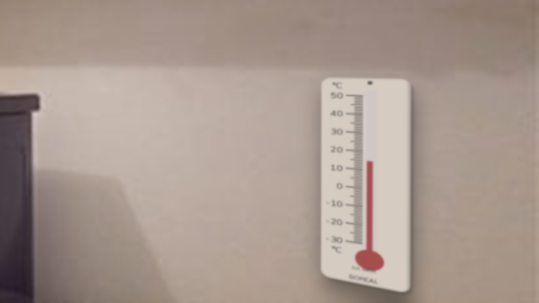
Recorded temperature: 15 °C
